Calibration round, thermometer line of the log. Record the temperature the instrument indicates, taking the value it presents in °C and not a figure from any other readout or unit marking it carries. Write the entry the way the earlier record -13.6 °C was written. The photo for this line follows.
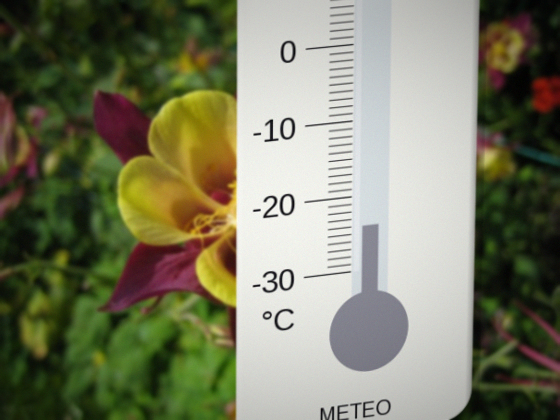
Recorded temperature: -24 °C
